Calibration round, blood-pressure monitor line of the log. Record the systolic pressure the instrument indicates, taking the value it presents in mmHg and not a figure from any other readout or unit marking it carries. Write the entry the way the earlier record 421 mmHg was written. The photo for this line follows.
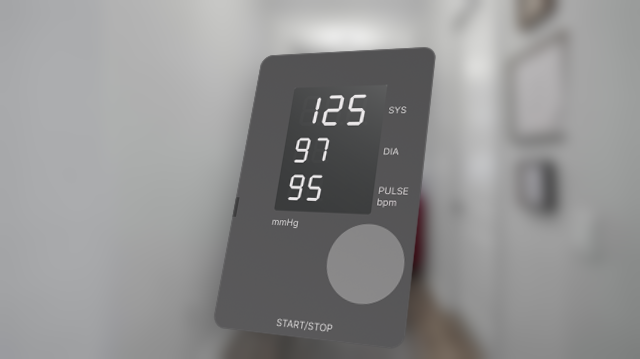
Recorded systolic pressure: 125 mmHg
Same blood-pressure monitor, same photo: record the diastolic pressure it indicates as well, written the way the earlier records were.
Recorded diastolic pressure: 97 mmHg
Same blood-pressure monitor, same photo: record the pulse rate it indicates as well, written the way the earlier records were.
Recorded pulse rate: 95 bpm
